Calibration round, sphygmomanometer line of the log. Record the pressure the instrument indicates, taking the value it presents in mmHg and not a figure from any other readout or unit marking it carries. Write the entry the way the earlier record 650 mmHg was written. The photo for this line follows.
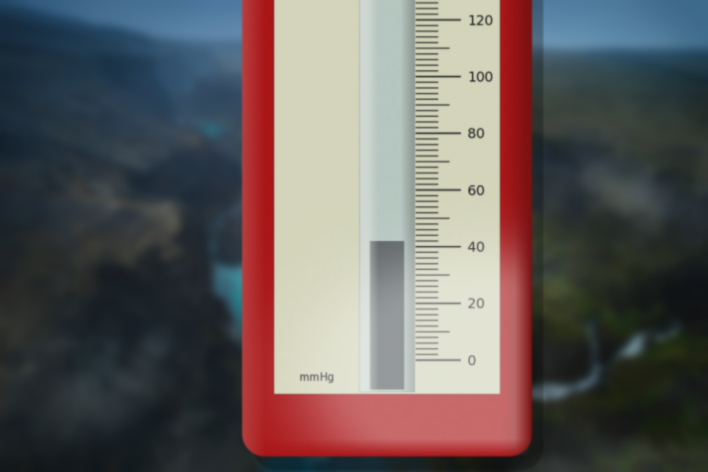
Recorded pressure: 42 mmHg
